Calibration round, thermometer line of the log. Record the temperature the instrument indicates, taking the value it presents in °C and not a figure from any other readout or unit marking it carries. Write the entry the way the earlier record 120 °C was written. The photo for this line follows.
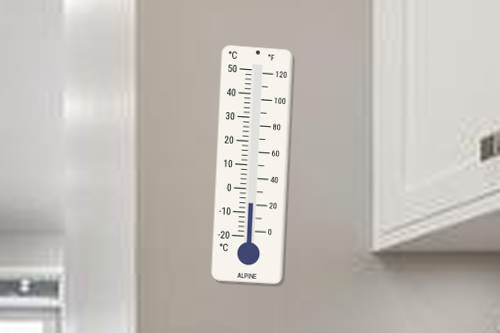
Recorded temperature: -6 °C
